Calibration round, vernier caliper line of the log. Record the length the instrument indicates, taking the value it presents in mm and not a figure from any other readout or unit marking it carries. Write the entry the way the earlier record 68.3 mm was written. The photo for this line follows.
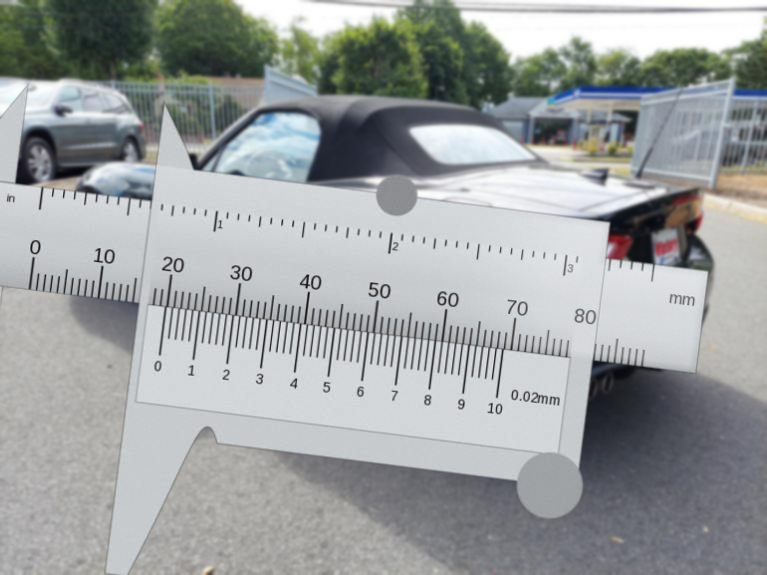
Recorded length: 19.8 mm
